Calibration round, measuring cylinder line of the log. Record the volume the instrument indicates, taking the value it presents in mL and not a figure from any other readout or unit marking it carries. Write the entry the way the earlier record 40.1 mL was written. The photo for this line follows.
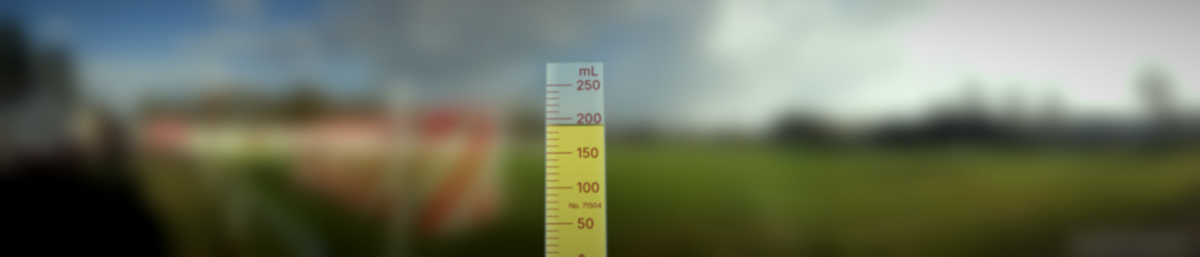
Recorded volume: 190 mL
